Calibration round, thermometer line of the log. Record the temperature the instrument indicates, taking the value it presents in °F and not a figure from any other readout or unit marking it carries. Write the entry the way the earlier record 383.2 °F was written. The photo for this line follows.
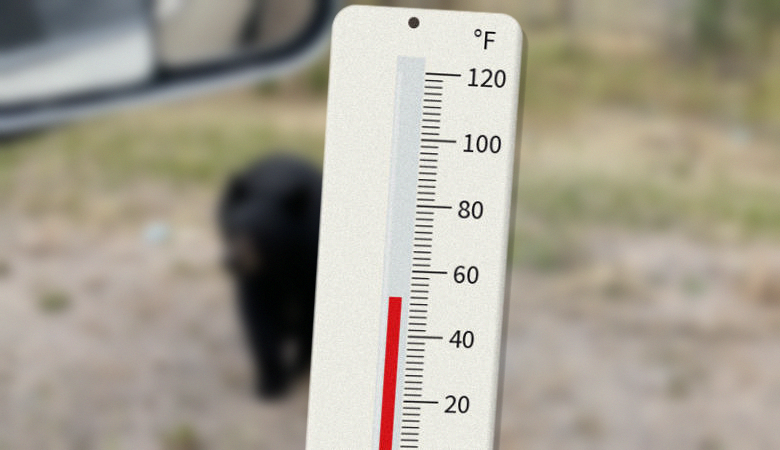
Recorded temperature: 52 °F
